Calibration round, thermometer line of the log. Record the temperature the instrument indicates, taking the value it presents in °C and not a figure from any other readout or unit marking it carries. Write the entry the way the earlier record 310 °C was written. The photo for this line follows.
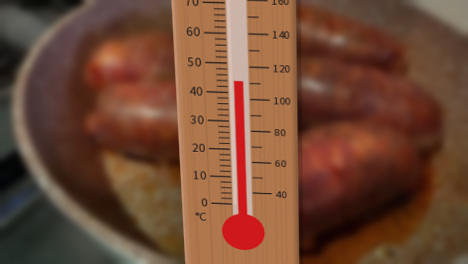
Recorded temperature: 44 °C
